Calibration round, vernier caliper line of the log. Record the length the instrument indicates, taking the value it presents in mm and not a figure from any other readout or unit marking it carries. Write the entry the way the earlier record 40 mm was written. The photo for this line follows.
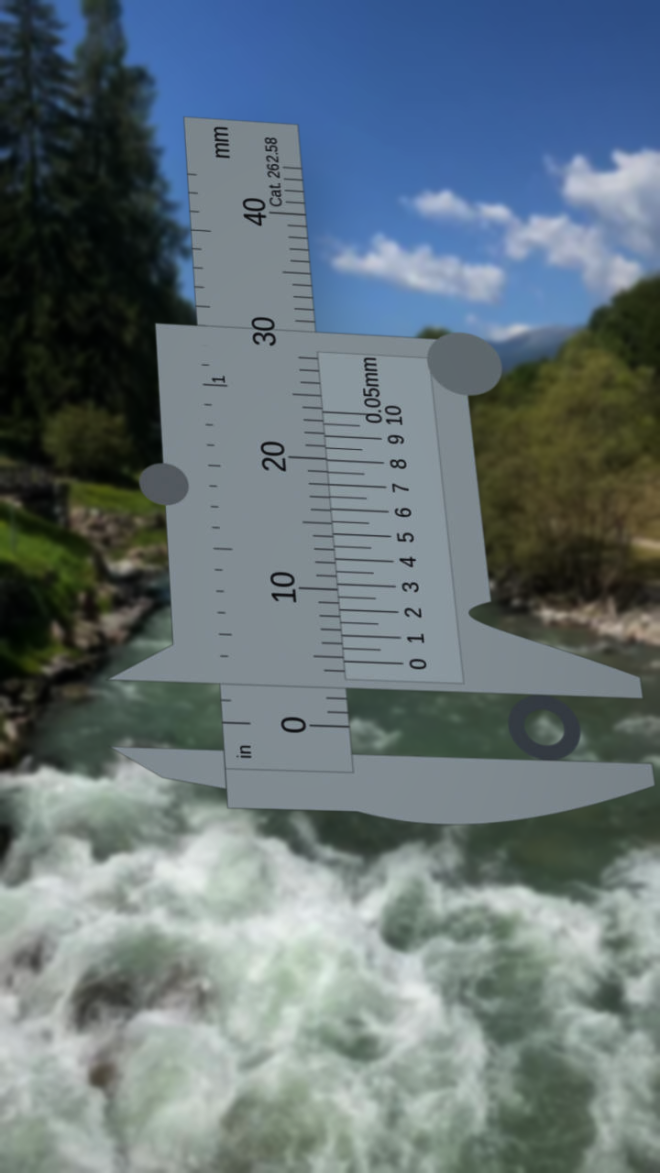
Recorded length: 4.7 mm
